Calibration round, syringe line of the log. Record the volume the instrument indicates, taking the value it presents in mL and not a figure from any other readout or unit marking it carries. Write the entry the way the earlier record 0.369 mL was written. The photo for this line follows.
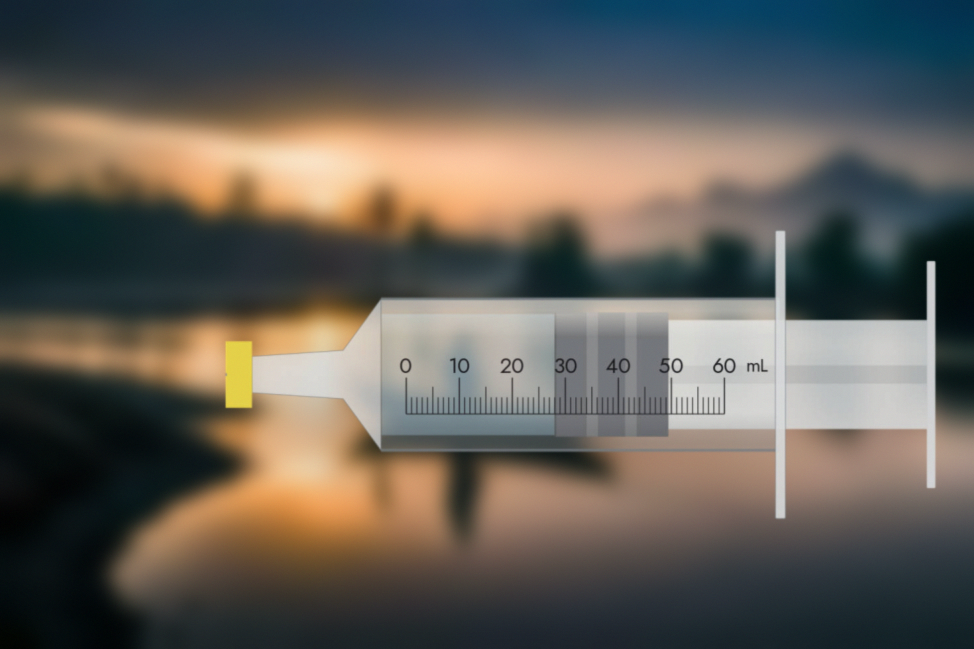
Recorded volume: 28 mL
